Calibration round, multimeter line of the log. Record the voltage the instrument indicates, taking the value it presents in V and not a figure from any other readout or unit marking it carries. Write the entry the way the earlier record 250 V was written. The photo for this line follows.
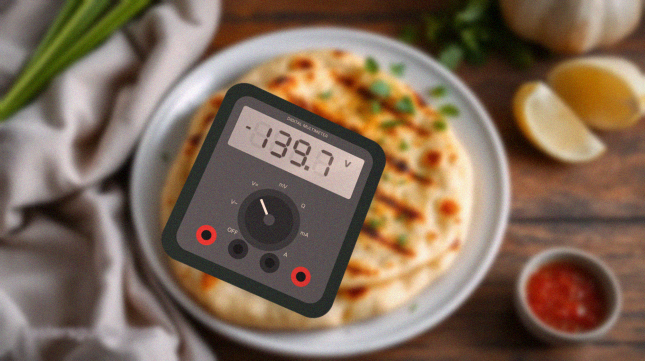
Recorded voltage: -139.7 V
